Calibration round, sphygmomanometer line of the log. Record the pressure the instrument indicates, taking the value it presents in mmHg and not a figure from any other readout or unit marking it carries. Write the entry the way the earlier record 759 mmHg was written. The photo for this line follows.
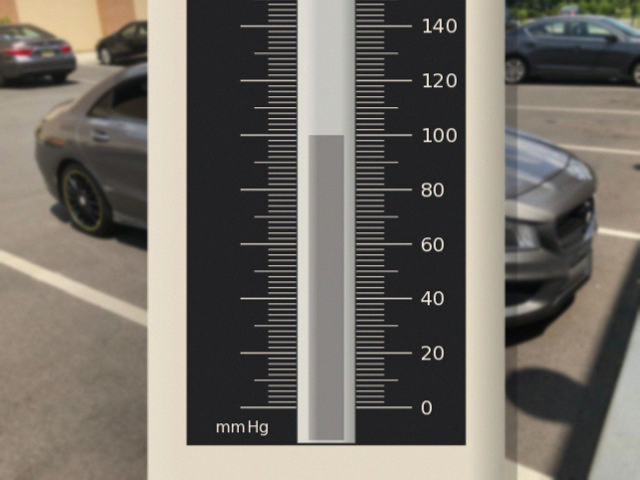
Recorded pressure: 100 mmHg
